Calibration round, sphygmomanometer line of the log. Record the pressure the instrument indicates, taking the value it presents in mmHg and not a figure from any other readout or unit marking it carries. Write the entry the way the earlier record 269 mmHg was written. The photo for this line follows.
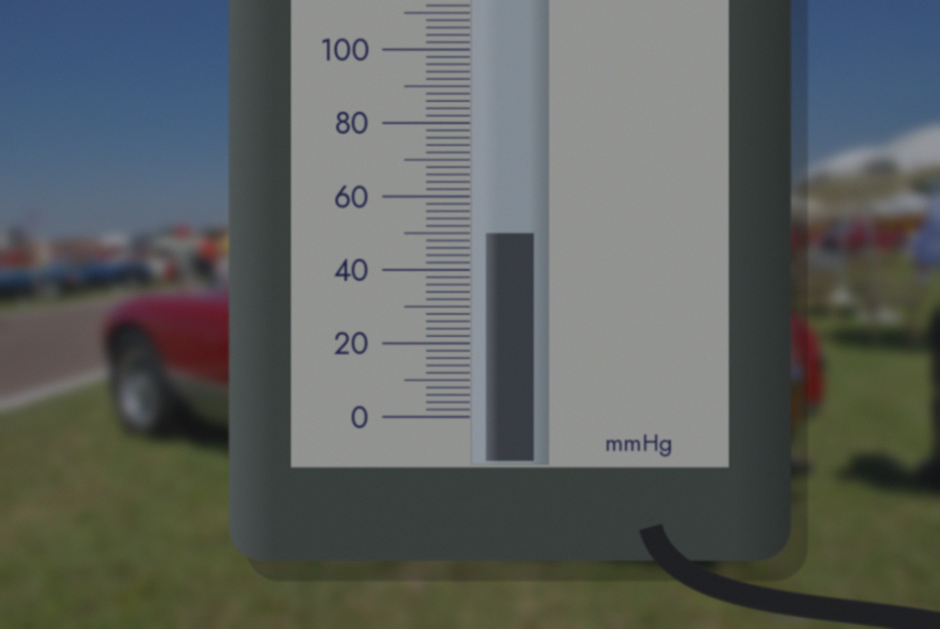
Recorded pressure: 50 mmHg
